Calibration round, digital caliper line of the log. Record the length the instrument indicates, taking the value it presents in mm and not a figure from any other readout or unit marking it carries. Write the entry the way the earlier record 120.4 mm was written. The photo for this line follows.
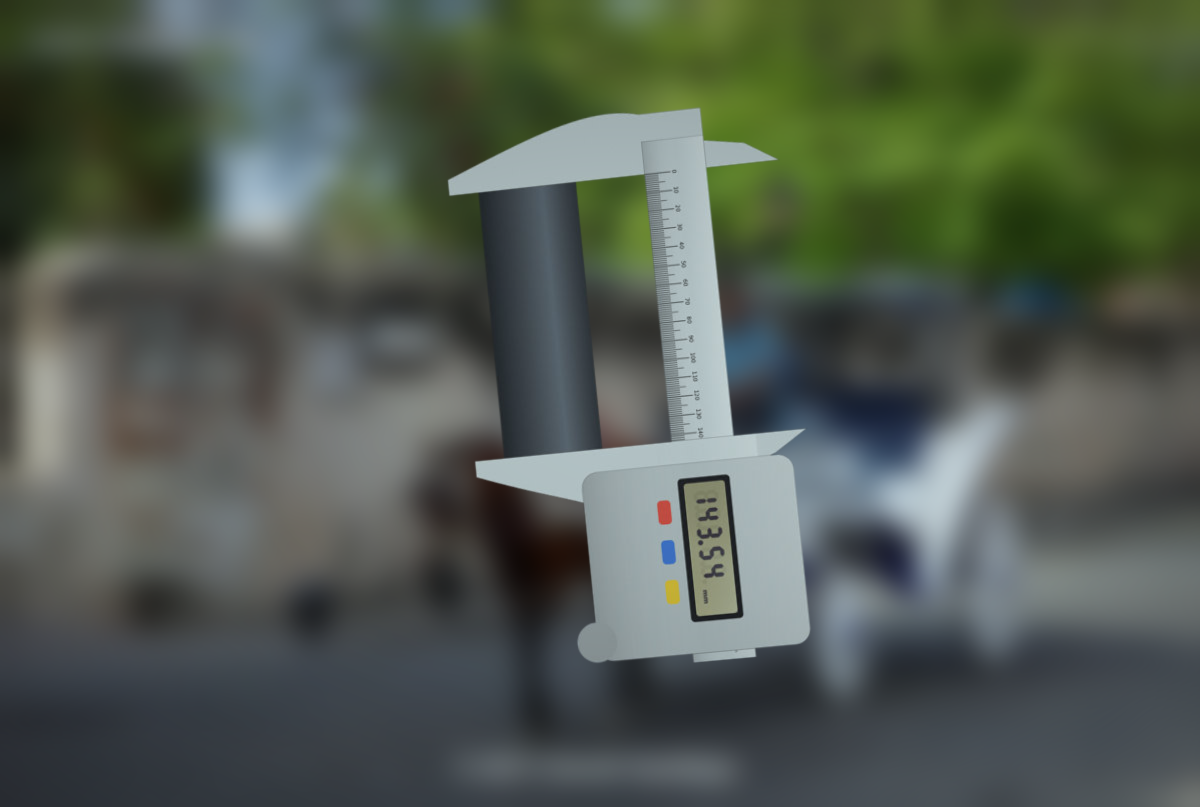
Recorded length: 143.54 mm
